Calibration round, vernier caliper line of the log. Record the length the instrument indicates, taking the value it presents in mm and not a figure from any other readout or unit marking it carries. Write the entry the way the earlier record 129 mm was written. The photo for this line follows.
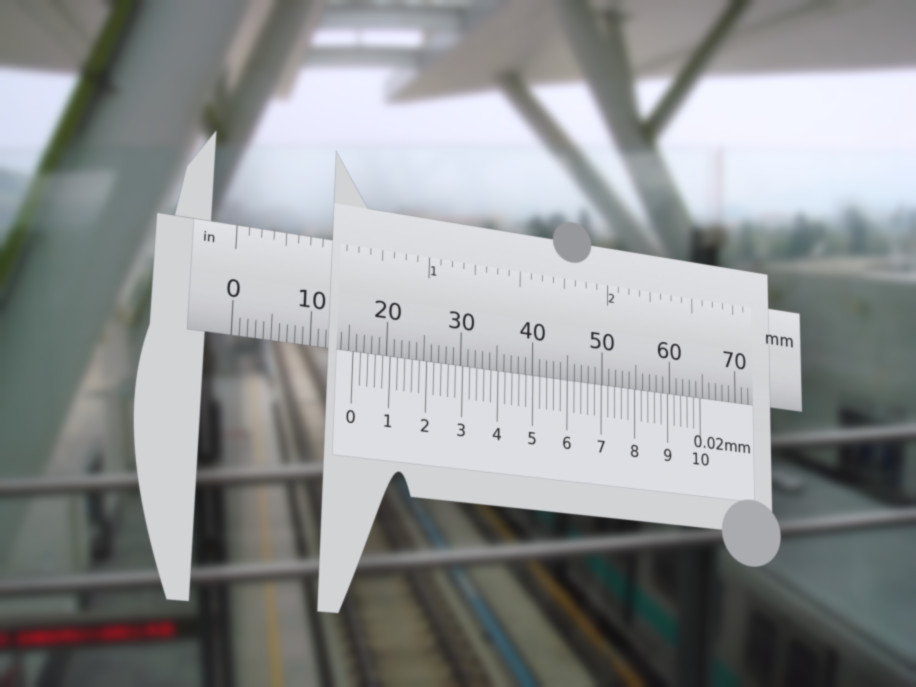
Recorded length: 15.6 mm
